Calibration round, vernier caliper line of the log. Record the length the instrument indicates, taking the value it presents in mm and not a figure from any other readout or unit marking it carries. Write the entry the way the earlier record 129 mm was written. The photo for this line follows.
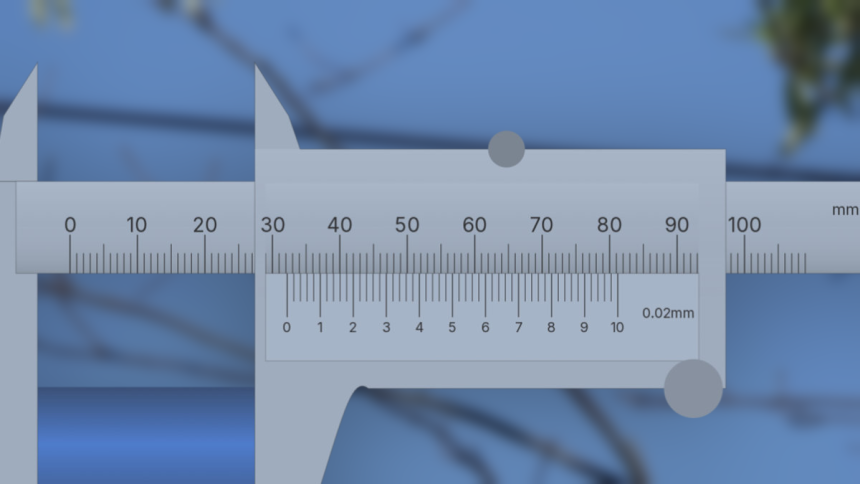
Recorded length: 32.2 mm
